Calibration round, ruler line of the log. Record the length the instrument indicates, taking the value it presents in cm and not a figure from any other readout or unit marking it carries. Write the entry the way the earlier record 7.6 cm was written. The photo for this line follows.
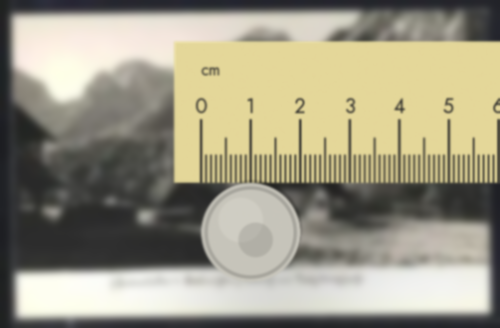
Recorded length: 2 cm
